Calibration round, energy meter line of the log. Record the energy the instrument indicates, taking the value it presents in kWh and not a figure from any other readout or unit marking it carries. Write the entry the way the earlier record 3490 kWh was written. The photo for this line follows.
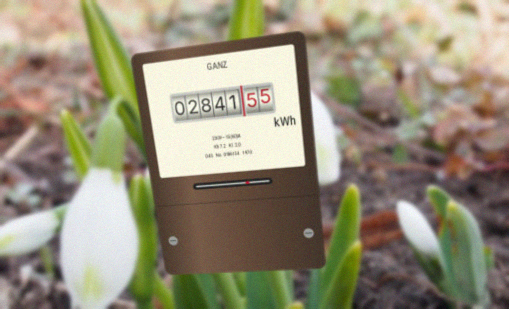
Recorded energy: 2841.55 kWh
